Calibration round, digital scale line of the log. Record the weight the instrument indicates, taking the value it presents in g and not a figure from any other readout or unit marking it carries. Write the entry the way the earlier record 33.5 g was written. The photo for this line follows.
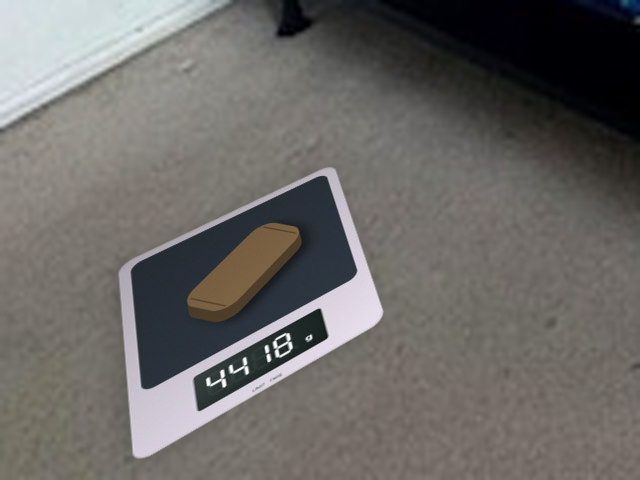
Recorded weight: 4418 g
